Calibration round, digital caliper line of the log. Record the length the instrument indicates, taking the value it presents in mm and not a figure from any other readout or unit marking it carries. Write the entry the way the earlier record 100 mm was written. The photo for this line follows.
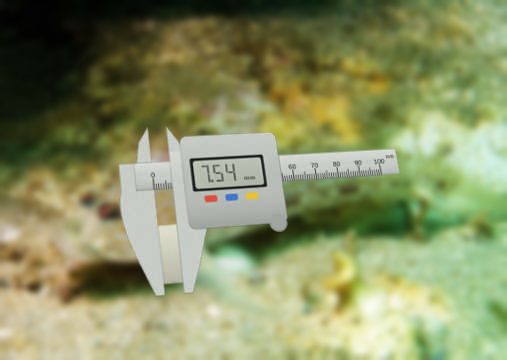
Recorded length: 7.54 mm
